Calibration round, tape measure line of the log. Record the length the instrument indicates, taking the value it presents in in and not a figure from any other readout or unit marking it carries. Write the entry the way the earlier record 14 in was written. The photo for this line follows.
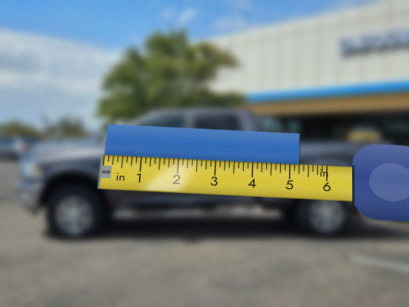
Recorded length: 5.25 in
